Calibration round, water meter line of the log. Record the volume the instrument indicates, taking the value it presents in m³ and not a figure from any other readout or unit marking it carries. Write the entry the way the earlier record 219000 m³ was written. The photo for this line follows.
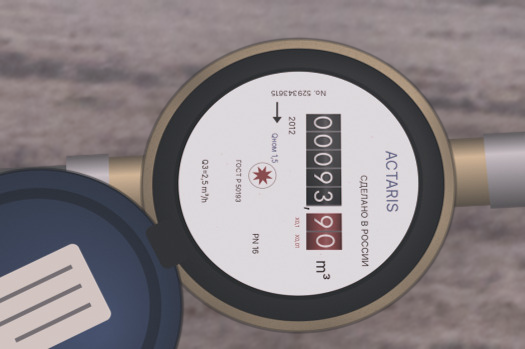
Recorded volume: 93.90 m³
